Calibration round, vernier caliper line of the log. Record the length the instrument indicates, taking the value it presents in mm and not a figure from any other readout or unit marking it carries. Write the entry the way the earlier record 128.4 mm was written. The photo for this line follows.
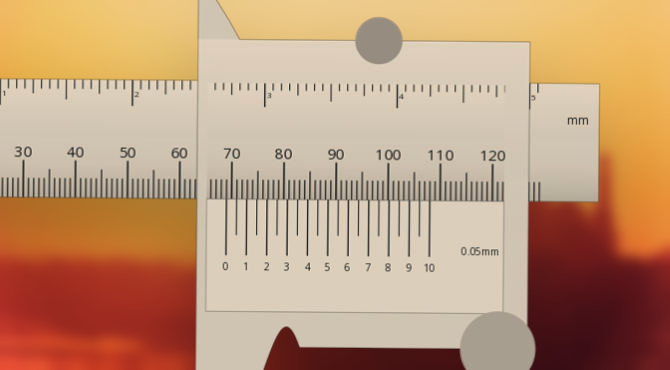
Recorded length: 69.0 mm
